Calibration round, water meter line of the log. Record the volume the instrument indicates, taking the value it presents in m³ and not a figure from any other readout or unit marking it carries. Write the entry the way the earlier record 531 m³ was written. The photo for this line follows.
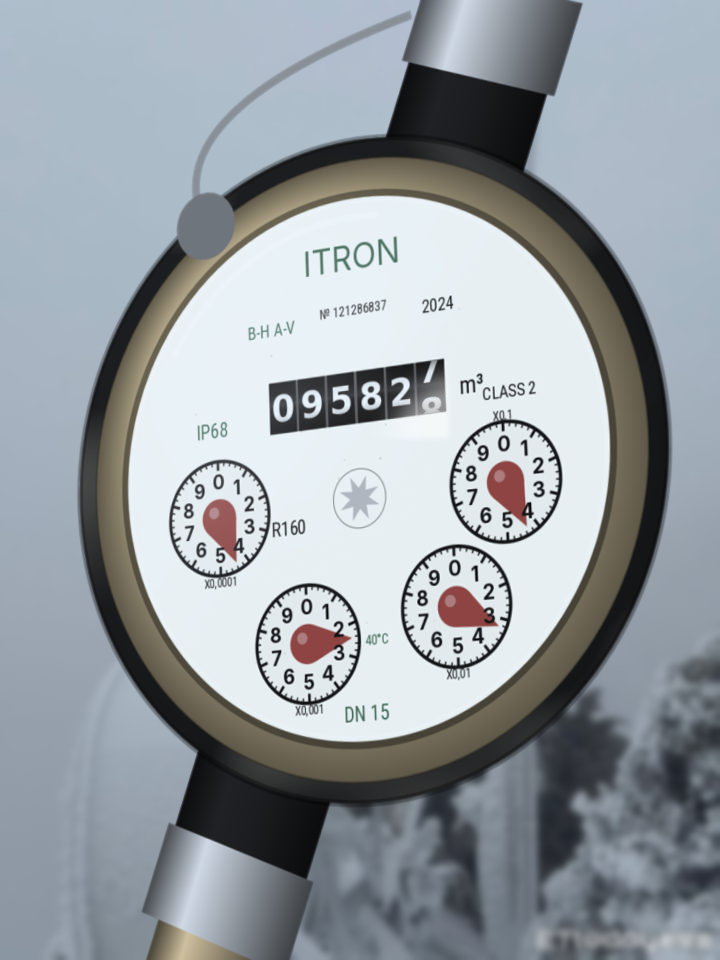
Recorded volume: 95827.4324 m³
